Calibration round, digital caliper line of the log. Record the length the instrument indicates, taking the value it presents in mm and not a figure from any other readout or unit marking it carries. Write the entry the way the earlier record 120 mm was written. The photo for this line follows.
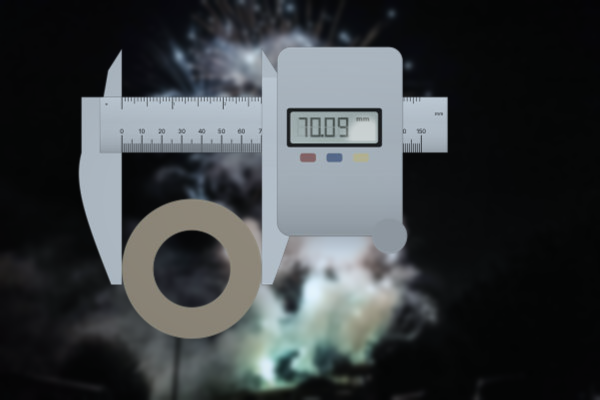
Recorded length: 70.09 mm
